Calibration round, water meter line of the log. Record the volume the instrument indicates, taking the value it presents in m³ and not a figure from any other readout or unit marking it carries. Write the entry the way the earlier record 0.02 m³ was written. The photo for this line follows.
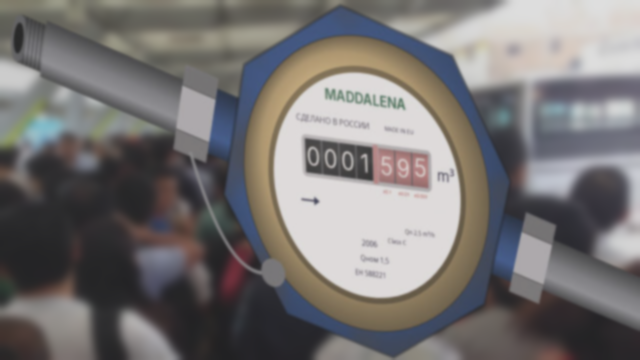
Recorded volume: 1.595 m³
